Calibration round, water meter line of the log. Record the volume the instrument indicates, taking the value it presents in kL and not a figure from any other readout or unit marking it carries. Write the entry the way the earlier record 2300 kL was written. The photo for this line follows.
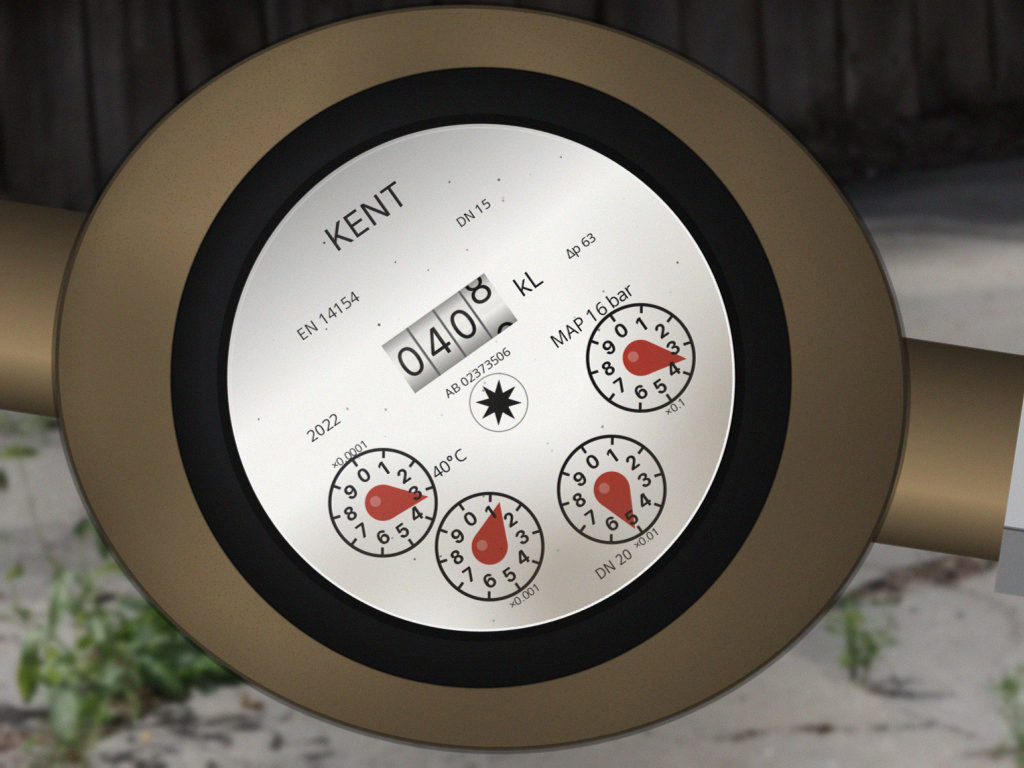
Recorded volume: 408.3513 kL
